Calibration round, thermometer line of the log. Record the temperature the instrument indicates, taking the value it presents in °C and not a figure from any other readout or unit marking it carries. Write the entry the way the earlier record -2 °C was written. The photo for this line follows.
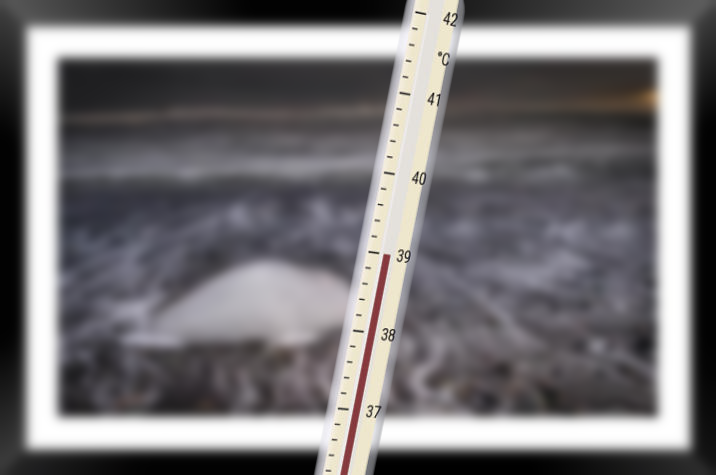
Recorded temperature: 39 °C
